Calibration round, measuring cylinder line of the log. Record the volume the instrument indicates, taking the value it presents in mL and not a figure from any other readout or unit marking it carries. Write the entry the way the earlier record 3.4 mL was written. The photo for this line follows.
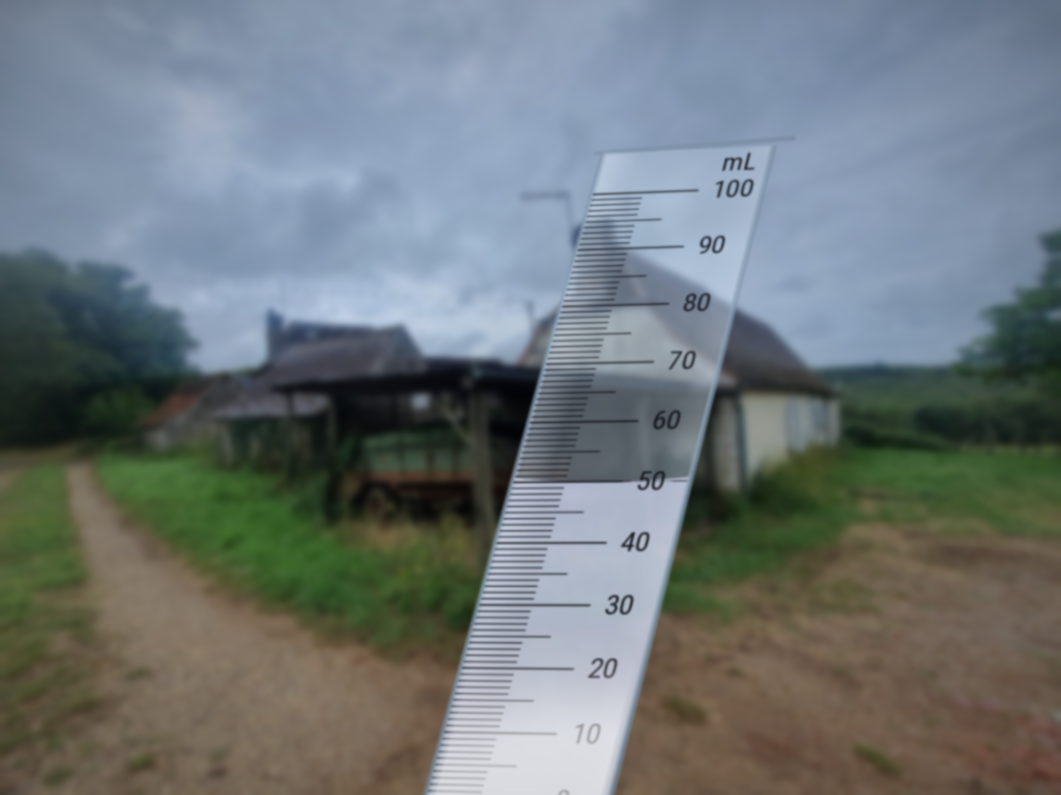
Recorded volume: 50 mL
